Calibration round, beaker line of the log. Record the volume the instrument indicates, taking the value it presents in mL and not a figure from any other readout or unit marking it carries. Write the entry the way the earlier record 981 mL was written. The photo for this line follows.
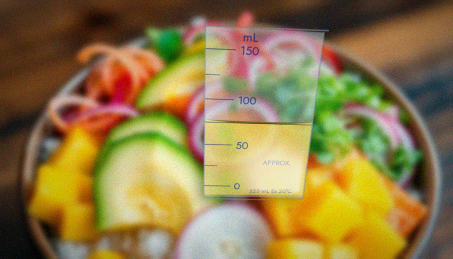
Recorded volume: 75 mL
